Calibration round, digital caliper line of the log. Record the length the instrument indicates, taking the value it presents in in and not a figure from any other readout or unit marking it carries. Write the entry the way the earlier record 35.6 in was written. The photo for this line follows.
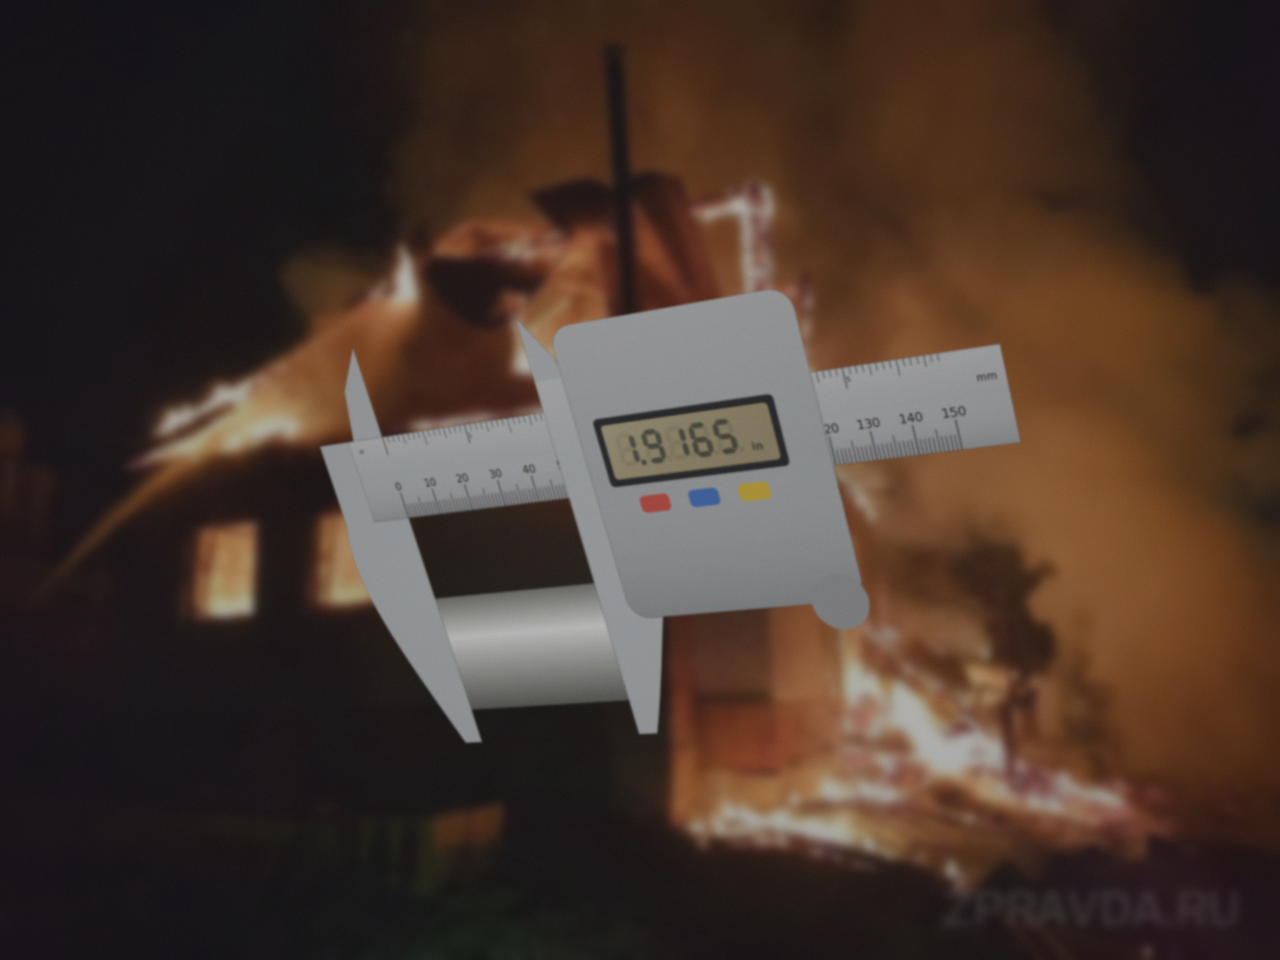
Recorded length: 1.9165 in
